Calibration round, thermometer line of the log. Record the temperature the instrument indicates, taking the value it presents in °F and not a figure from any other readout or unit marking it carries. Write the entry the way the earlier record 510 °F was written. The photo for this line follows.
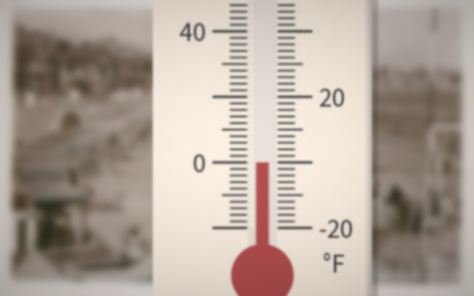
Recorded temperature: 0 °F
